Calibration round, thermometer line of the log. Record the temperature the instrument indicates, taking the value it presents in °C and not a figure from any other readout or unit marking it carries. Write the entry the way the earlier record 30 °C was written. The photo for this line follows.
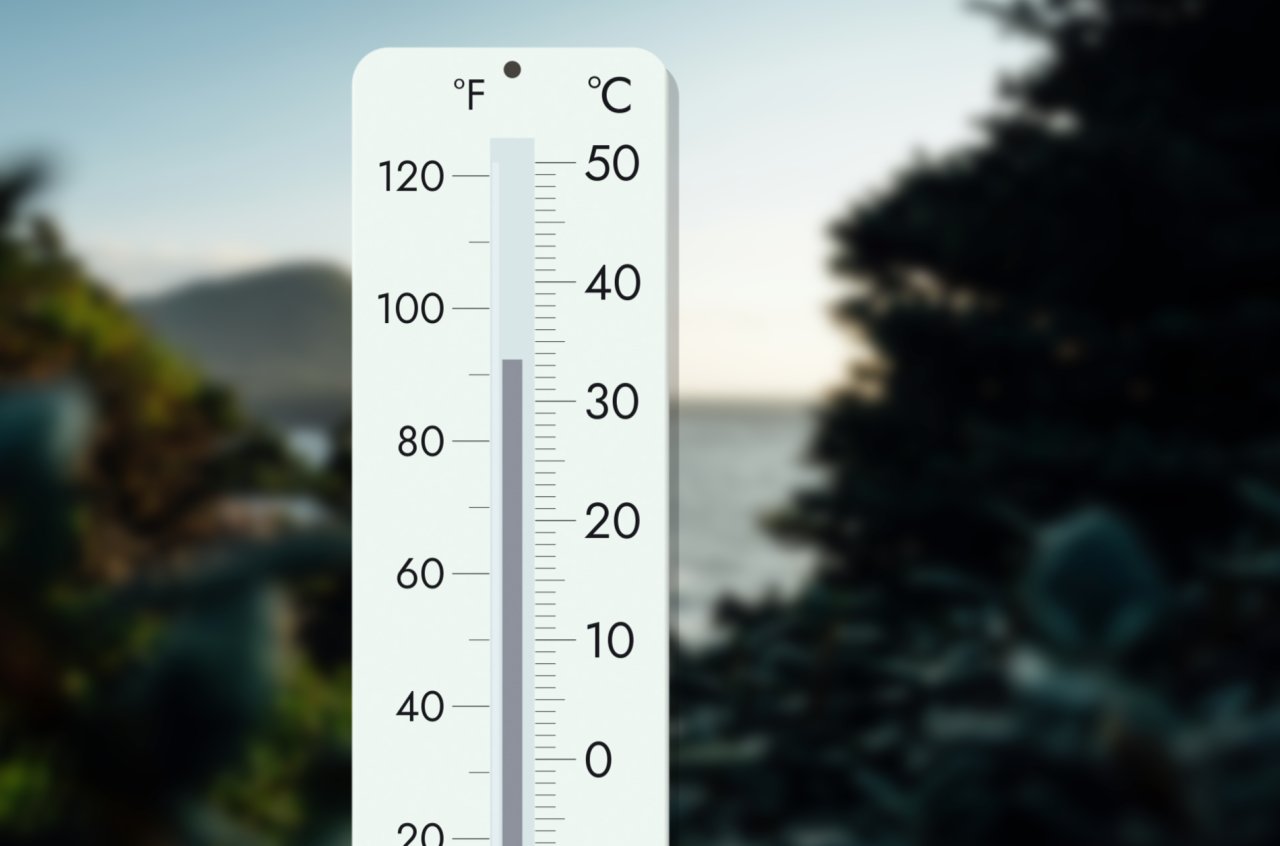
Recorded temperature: 33.5 °C
